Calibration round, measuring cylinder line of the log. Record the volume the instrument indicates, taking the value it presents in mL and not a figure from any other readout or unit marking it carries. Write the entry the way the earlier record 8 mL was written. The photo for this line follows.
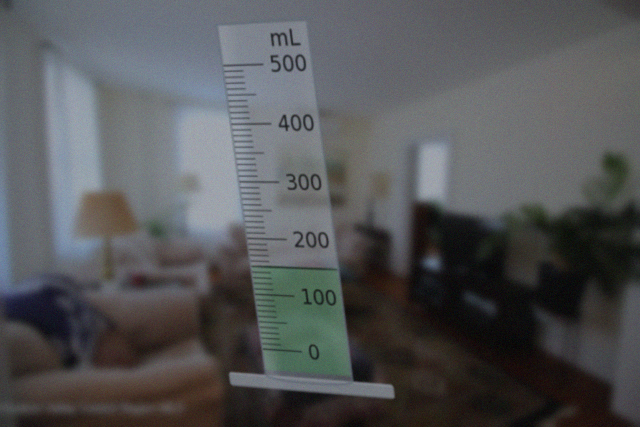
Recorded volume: 150 mL
